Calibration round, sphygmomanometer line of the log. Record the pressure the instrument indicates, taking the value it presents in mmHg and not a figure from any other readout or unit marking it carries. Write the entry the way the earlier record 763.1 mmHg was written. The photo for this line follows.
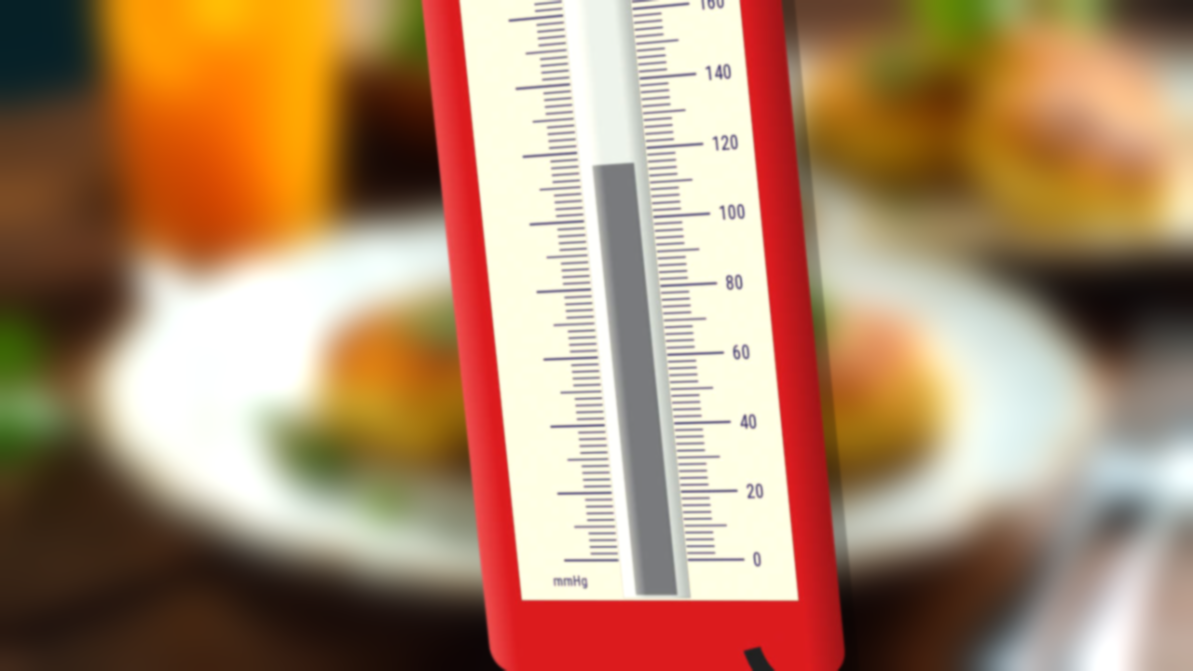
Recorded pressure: 116 mmHg
